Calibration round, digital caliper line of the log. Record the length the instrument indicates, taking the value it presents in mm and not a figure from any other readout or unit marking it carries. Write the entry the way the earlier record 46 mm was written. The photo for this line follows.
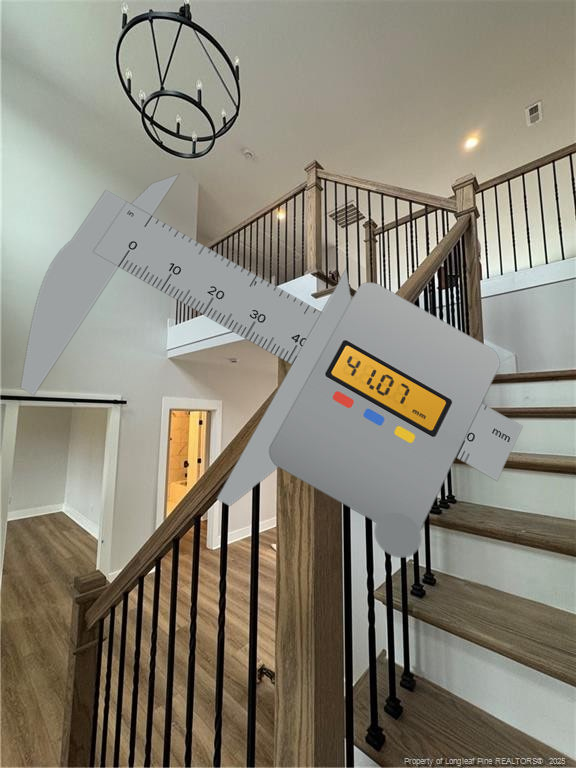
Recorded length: 41.07 mm
